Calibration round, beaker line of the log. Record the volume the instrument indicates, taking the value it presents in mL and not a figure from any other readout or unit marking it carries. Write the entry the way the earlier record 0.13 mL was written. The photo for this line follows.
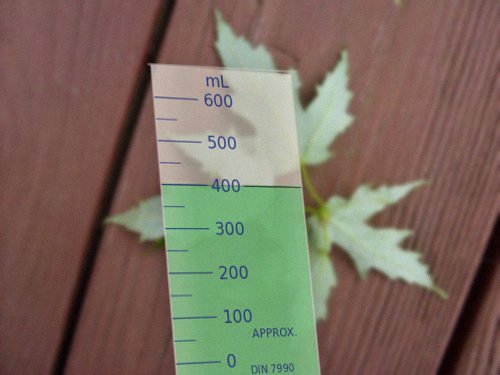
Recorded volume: 400 mL
